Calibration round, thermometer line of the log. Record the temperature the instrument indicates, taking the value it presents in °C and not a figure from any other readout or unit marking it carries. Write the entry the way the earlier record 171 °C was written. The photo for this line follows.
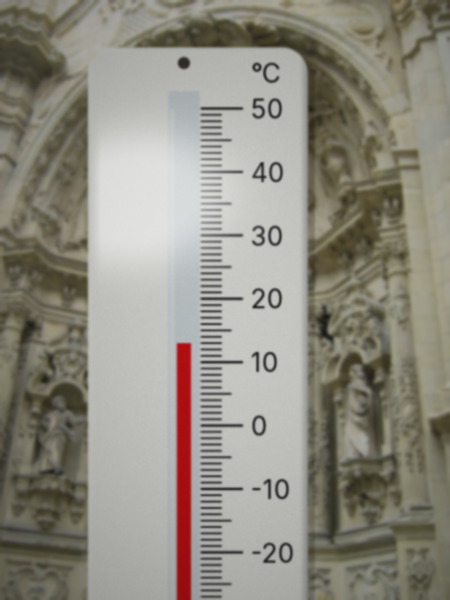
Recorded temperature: 13 °C
